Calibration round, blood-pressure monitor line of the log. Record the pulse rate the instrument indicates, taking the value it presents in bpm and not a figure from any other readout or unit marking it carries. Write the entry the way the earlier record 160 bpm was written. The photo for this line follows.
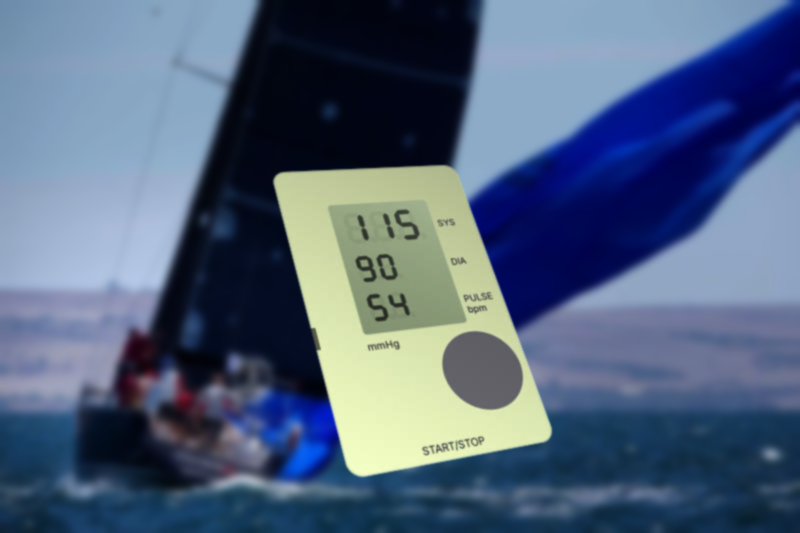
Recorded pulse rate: 54 bpm
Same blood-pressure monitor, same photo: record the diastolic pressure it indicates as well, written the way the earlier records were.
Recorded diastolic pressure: 90 mmHg
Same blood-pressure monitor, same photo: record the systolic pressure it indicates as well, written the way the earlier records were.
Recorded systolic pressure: 115 mmHg
